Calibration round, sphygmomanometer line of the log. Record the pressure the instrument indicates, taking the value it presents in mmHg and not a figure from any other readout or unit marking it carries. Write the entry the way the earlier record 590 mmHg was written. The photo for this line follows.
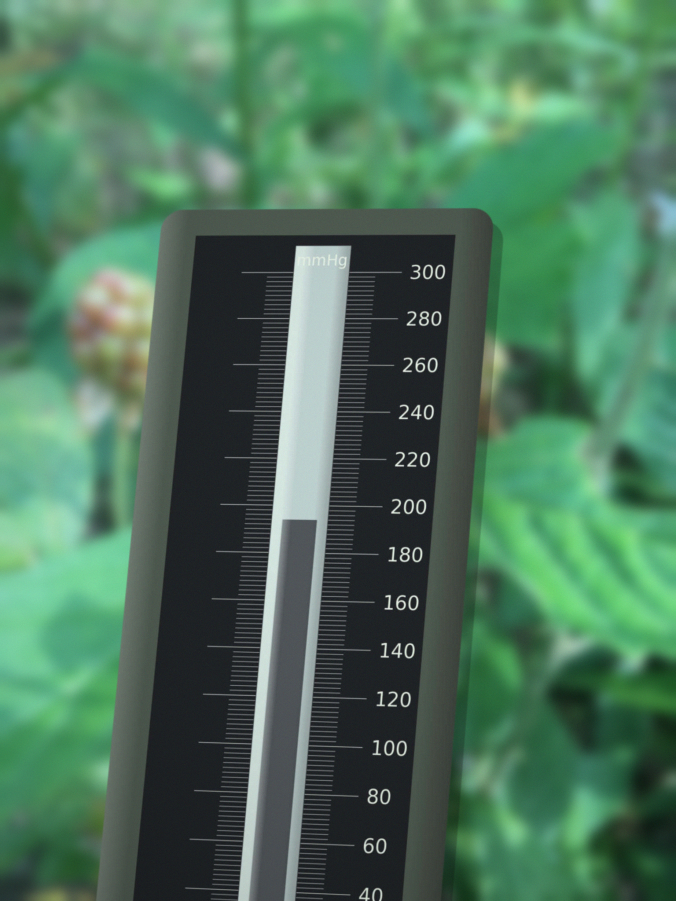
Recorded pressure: 194 mmHg
